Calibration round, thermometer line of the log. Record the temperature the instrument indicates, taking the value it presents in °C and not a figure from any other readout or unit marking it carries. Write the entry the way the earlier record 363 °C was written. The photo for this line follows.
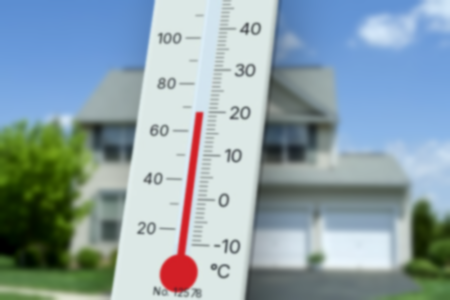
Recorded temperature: 20 °C
